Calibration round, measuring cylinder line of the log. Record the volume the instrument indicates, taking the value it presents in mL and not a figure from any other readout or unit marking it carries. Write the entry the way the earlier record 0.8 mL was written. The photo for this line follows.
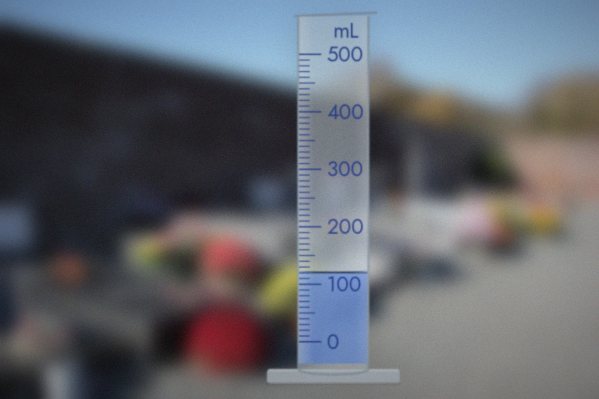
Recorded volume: 120 mL
